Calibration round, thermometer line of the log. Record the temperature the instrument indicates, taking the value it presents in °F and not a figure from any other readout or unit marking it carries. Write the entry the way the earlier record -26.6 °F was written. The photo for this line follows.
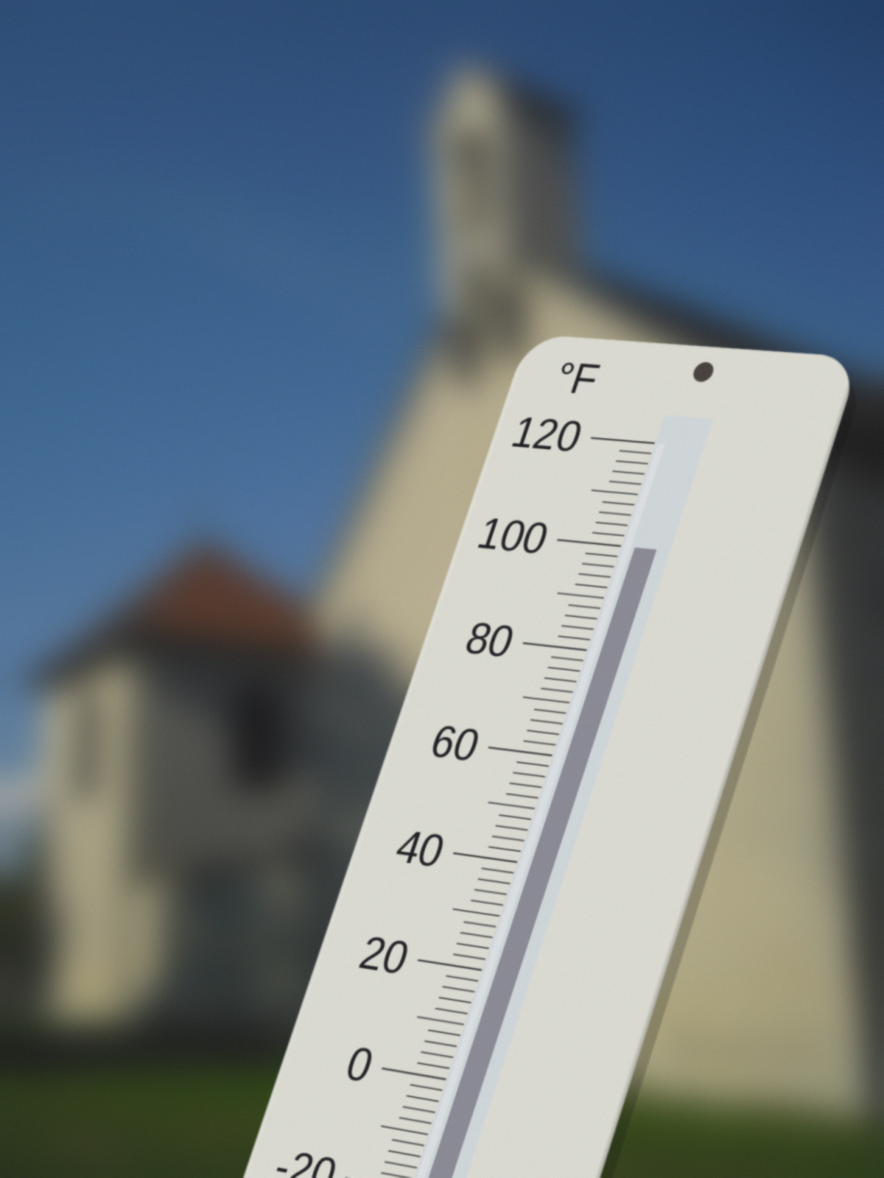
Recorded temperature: 100 °F
